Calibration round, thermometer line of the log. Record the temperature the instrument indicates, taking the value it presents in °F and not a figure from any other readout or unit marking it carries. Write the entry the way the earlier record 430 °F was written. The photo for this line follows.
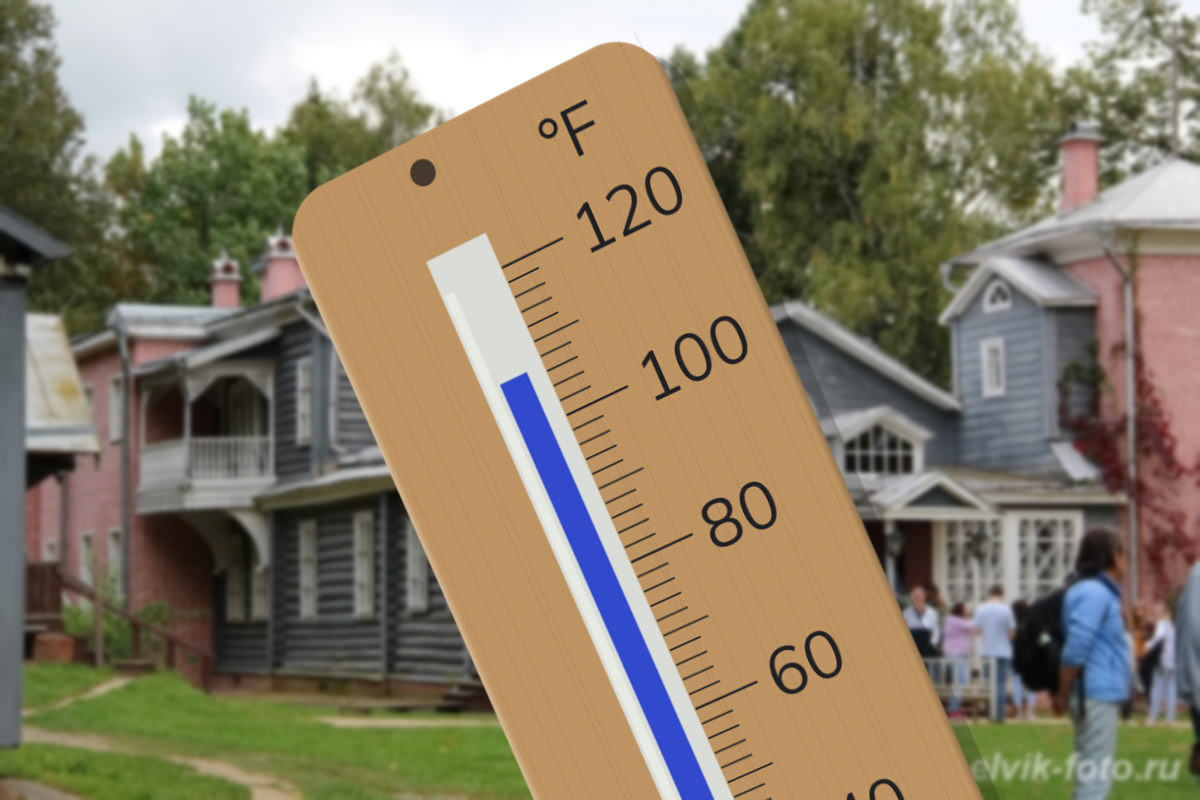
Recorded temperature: 107 °F
